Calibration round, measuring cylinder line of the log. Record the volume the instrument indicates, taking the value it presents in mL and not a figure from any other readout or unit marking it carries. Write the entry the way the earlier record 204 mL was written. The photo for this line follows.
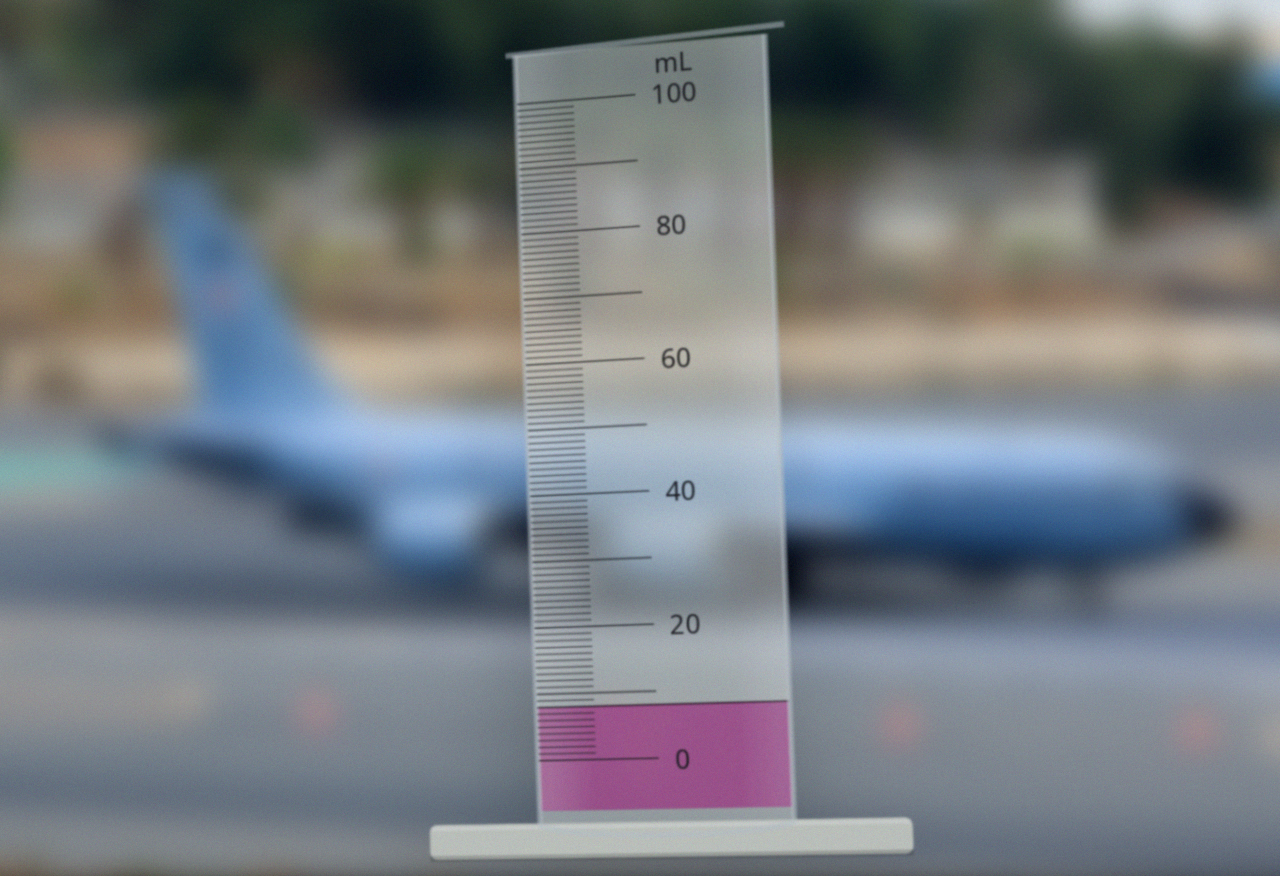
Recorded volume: 8 mL
